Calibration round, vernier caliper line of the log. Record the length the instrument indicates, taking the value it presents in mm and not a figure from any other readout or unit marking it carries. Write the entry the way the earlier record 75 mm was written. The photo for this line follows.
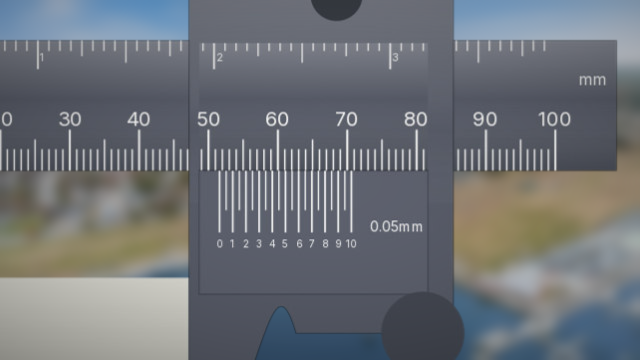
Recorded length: 51.6 mm
